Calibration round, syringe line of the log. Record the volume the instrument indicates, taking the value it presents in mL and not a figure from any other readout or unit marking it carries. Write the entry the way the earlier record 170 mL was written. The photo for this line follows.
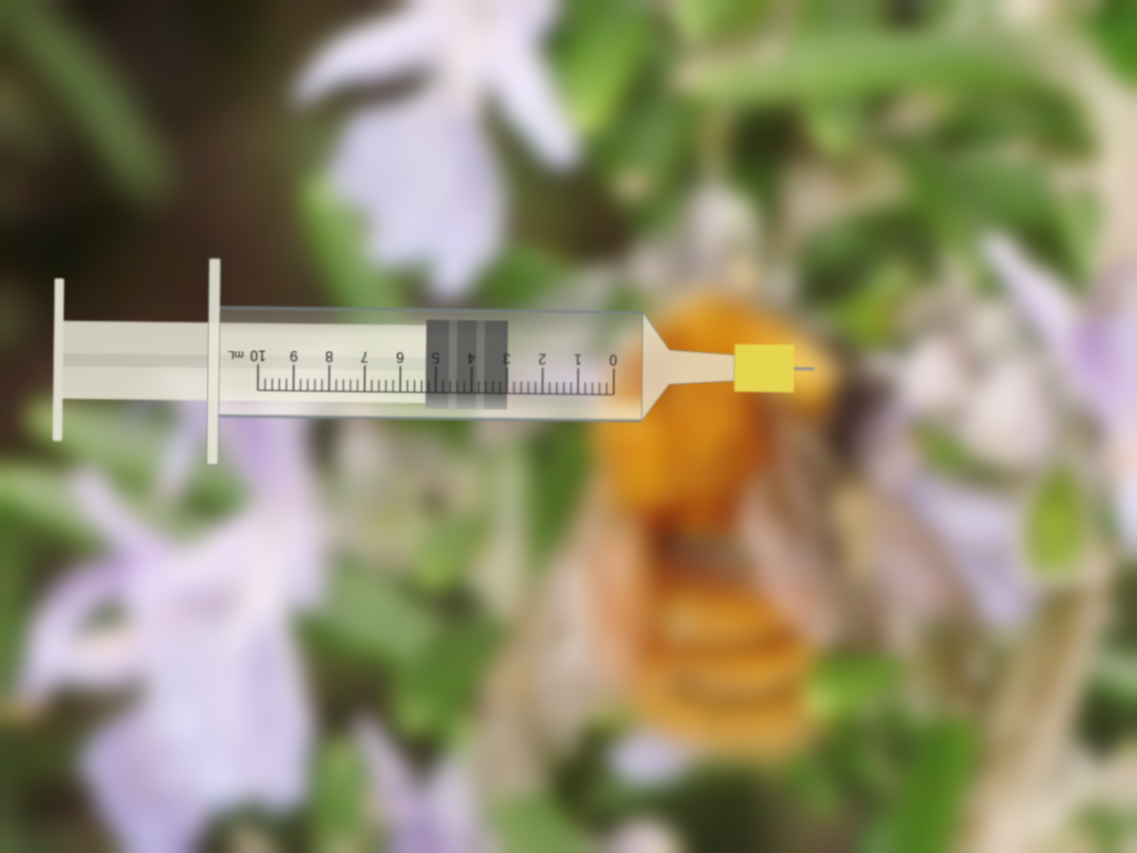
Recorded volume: 3 mL
